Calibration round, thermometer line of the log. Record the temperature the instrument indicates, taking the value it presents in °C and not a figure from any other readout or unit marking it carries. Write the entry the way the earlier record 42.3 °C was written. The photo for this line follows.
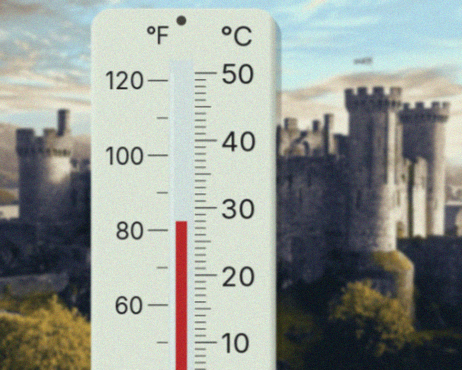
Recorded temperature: 28 °C
